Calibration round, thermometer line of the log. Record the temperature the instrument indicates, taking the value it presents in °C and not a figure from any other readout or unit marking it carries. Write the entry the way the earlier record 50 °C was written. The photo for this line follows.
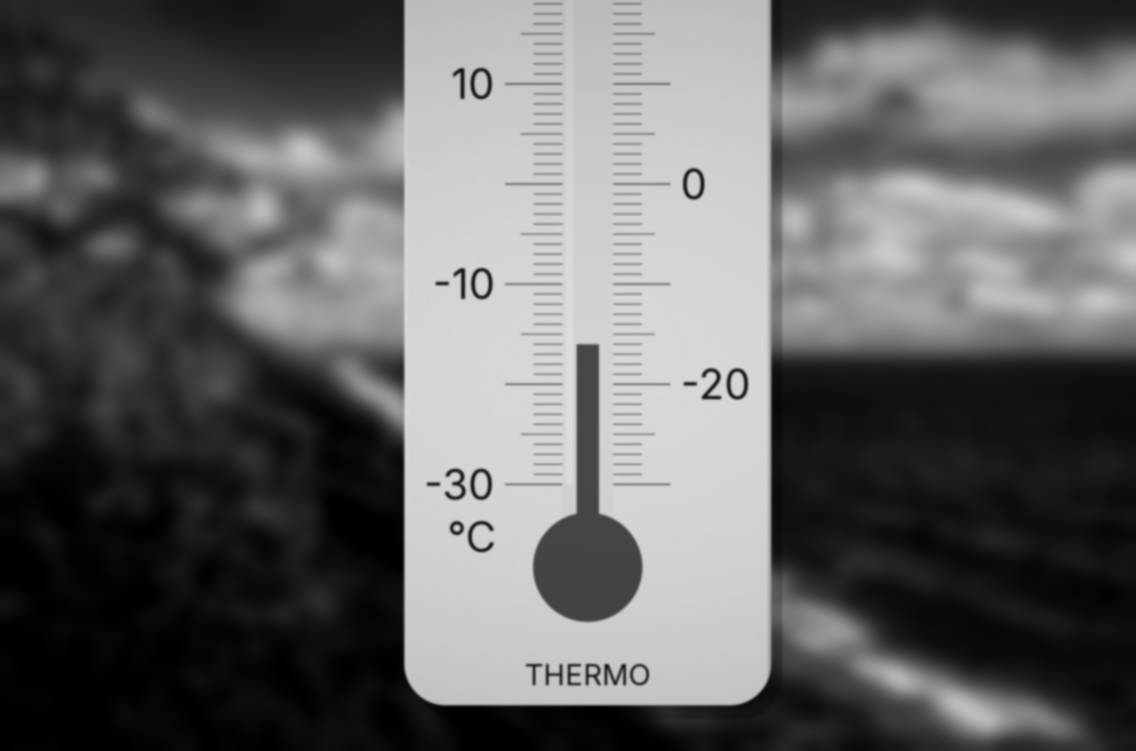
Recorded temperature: -16 °C
